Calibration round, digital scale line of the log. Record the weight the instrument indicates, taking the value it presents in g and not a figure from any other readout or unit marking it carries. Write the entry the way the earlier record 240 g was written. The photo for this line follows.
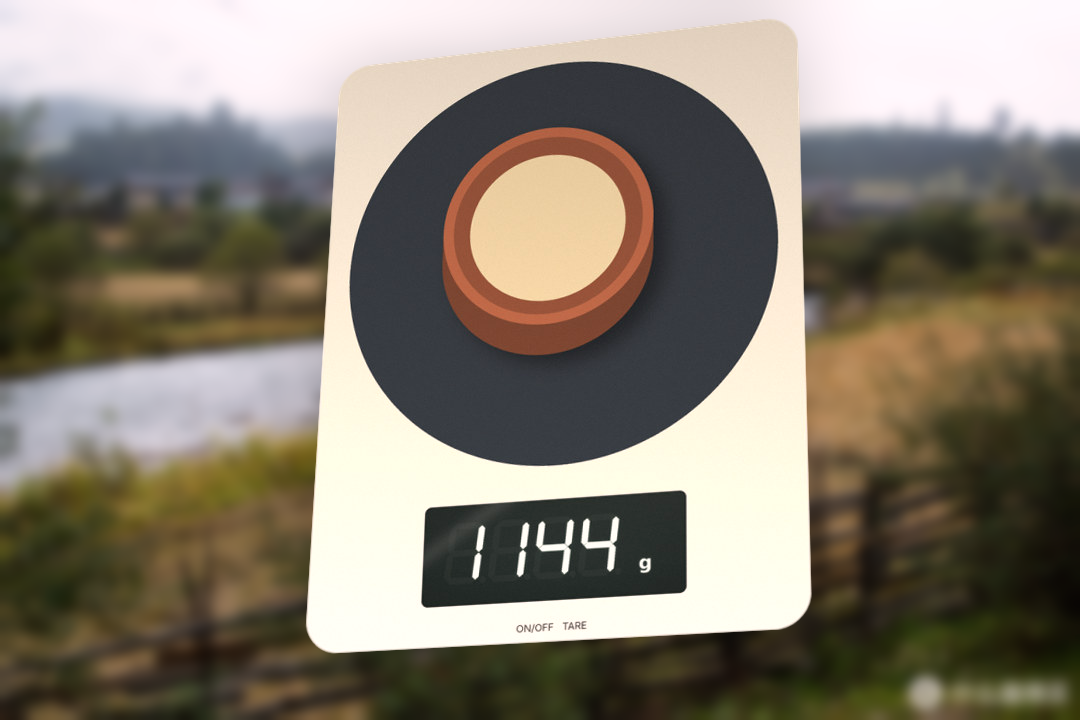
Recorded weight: 1144 g
